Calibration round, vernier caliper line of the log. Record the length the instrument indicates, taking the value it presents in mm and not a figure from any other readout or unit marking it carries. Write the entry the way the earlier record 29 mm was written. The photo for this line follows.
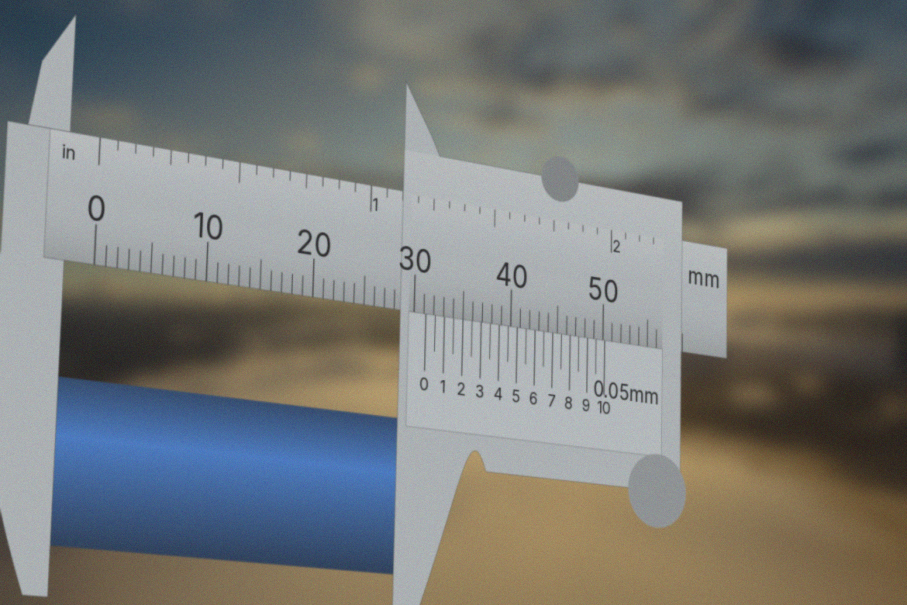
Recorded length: 31.2 mm
